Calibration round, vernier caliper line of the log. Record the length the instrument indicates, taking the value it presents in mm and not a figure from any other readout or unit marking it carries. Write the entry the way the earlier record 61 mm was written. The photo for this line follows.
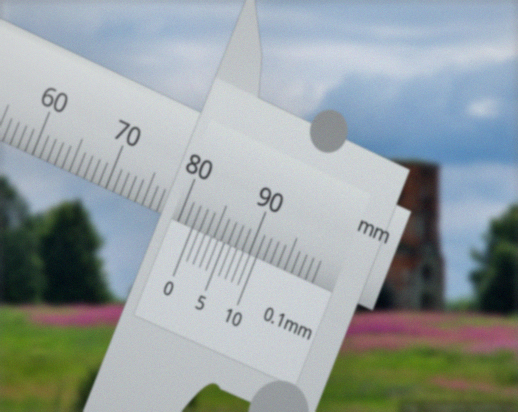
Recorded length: 82.0 mm
